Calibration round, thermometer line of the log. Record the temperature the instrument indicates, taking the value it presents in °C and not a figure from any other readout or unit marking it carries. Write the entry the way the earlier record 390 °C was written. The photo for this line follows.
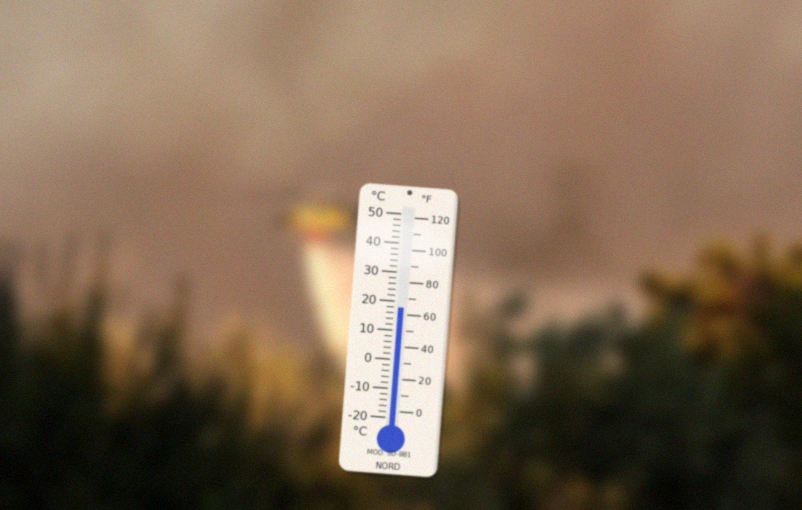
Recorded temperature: 18 °C
